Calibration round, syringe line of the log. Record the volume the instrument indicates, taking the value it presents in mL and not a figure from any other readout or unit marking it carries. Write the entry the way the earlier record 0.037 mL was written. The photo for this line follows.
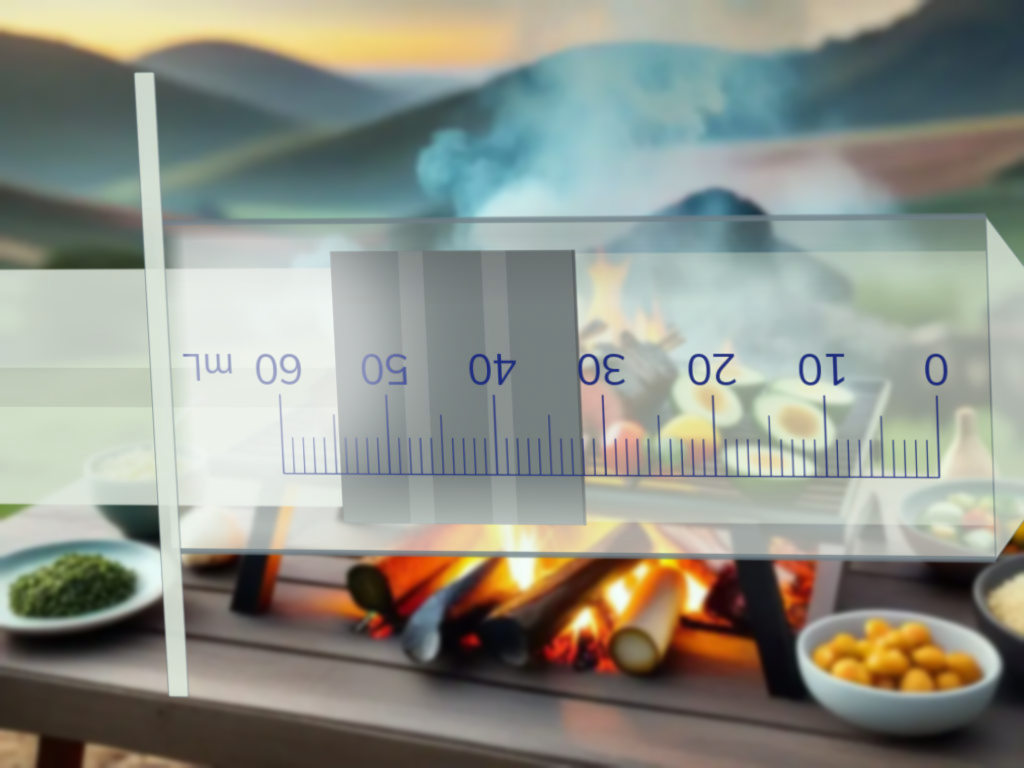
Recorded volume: 32 mL
